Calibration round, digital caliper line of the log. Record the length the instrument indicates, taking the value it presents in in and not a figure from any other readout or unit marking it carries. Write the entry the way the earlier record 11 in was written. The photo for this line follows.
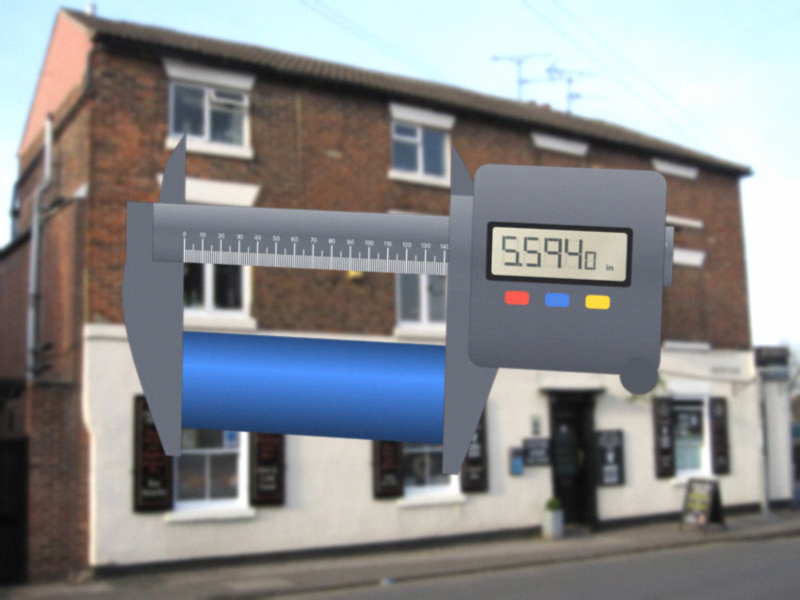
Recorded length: 5.5940 in
